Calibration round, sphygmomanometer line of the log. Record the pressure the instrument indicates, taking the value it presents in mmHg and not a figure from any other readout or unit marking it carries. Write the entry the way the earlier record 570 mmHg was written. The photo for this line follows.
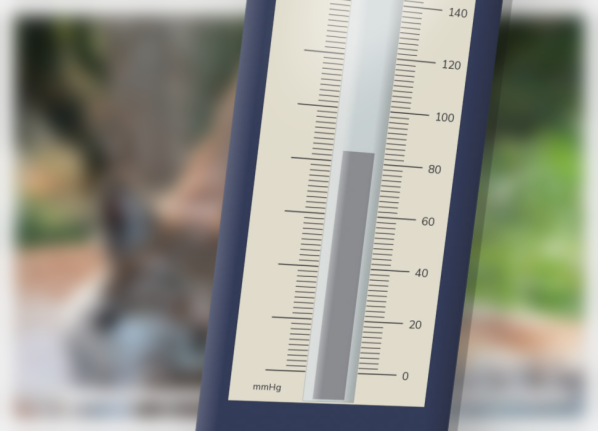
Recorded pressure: 84 mmHg
